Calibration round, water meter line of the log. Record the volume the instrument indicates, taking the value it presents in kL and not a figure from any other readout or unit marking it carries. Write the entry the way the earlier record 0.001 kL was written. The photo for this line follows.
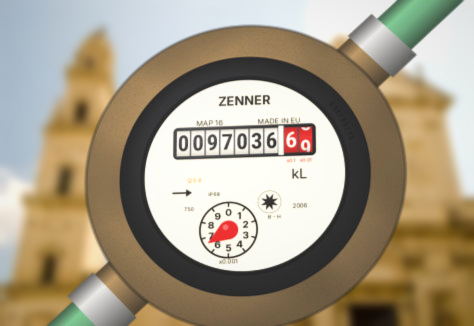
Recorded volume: 97036.686 kL
